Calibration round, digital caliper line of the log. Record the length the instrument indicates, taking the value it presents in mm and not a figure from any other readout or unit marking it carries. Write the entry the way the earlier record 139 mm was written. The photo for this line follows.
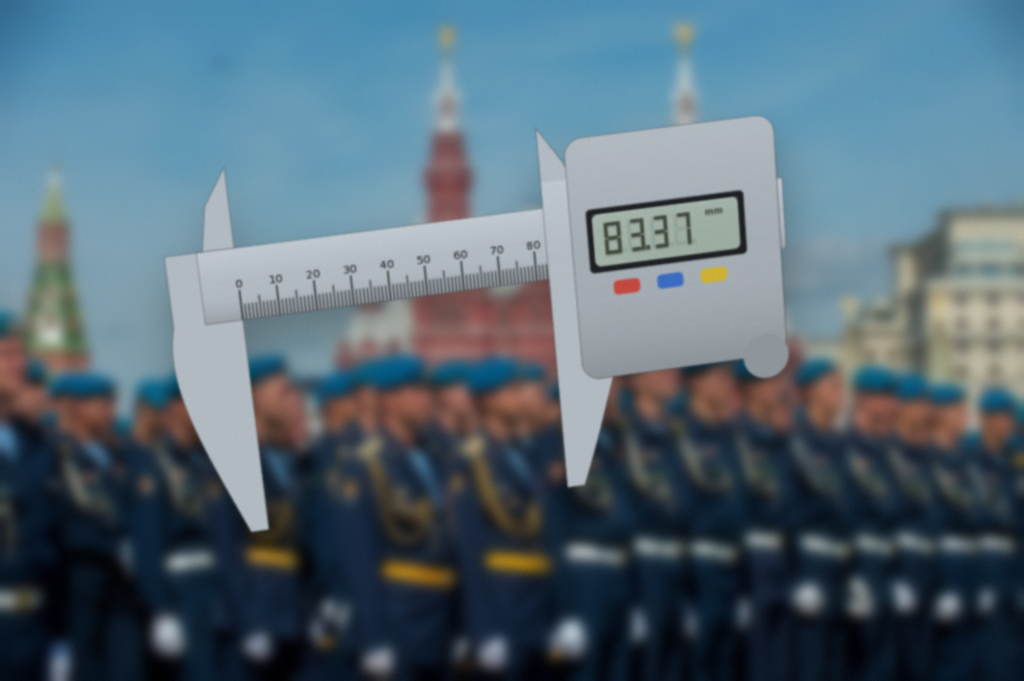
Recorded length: 83.37 mm
